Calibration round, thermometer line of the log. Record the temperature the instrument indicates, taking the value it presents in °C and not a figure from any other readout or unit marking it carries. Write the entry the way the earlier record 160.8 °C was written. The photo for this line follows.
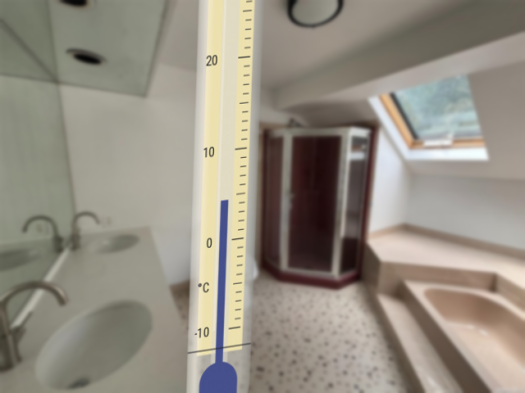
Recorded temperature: 4.5 °C
